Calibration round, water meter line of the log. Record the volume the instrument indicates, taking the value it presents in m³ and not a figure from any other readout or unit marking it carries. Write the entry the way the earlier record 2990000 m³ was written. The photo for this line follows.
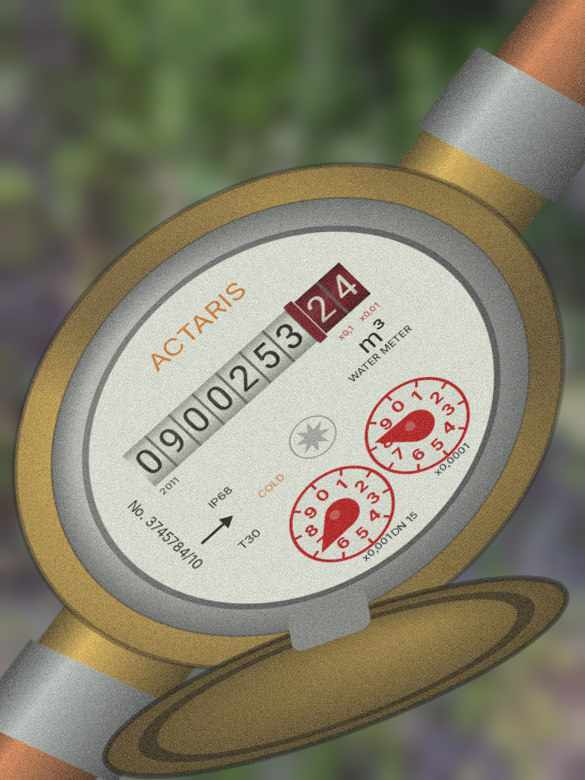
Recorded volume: 900253.2468 m³
